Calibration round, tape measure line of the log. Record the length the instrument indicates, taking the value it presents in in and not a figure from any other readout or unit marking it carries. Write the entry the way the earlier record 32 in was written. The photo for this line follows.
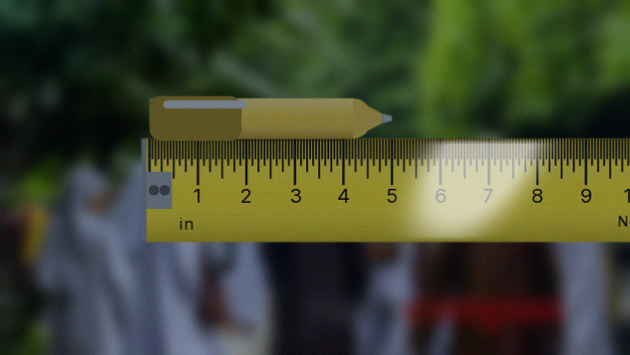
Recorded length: 5 in
